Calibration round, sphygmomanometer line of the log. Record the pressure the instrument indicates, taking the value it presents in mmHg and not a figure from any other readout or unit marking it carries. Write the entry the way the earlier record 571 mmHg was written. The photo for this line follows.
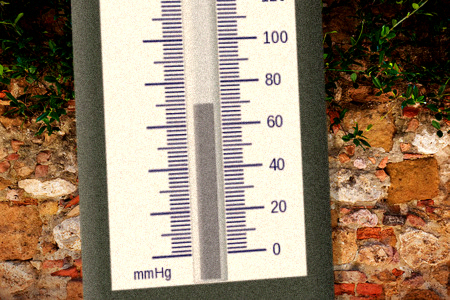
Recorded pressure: 70 mmHg
